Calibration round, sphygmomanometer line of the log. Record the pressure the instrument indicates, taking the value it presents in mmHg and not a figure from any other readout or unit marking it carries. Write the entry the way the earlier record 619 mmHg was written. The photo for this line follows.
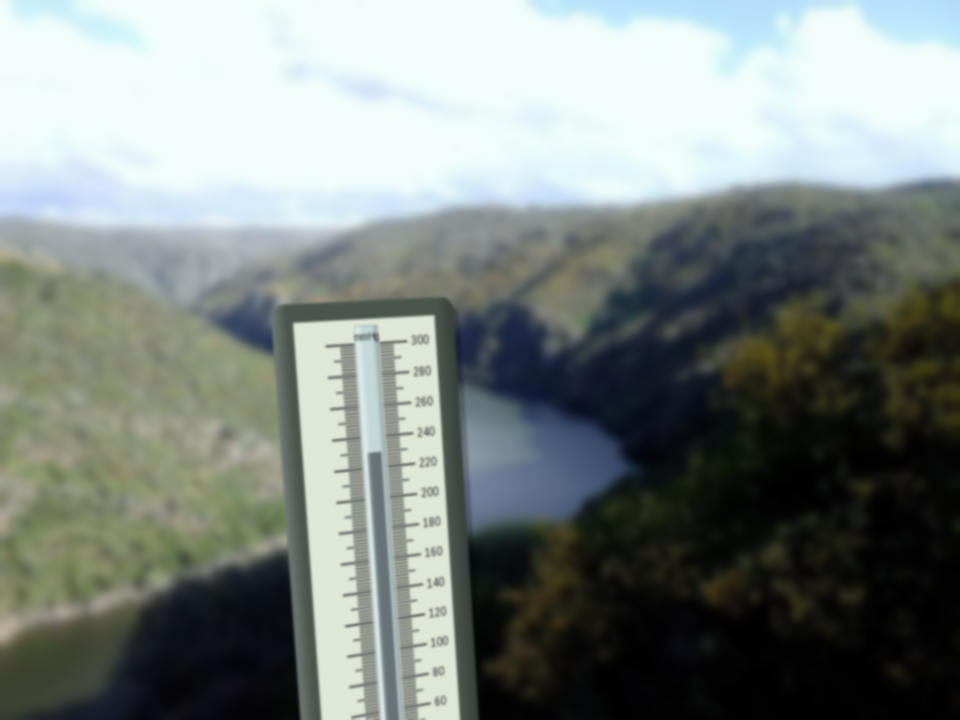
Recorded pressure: 230 mmHg
